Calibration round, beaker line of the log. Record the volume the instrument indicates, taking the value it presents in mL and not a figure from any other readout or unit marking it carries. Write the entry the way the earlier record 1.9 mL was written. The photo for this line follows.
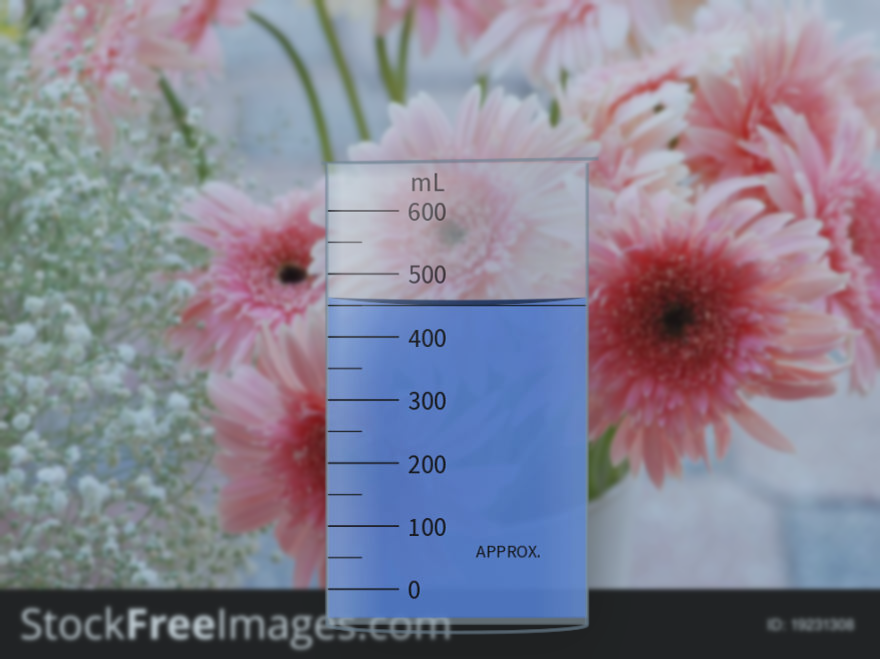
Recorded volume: 450 mL
